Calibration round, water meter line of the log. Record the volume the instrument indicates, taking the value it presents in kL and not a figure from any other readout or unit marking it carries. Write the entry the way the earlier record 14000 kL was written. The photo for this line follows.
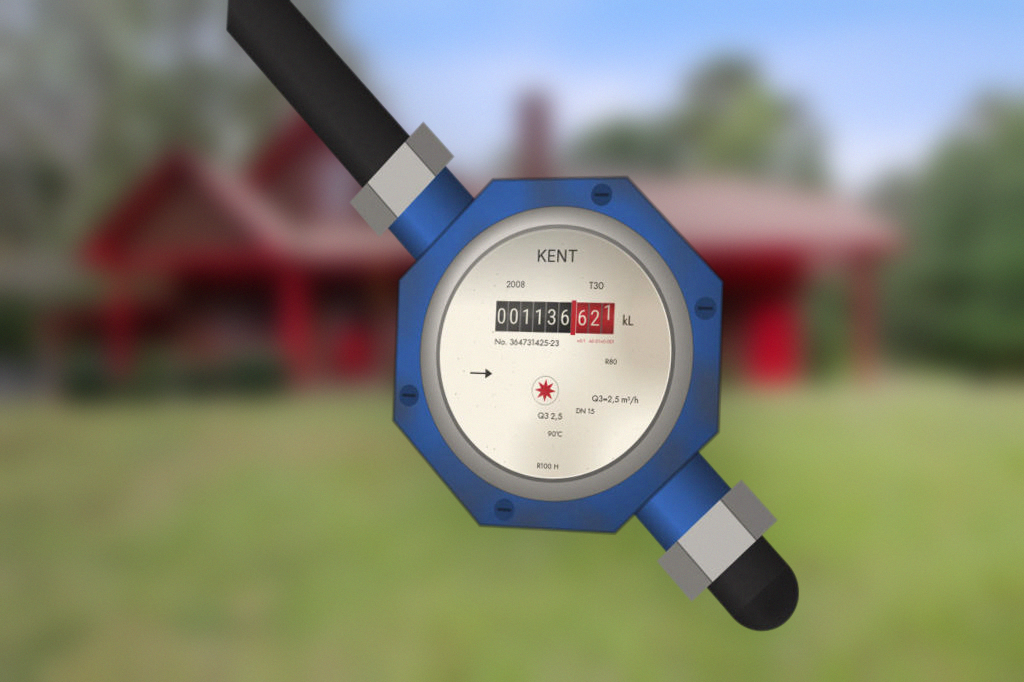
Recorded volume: 1136.621 kL
